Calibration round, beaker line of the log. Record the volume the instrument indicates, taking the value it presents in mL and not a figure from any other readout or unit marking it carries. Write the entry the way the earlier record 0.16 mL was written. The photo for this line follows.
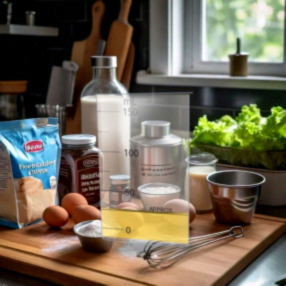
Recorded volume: 25 mL
